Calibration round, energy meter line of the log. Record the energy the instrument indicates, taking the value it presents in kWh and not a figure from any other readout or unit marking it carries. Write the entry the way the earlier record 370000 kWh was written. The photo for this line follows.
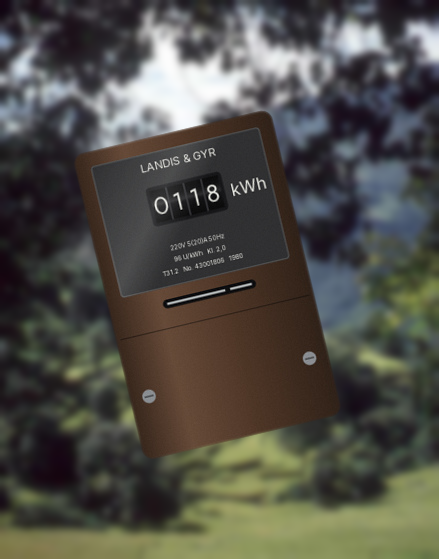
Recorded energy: 118 kWh
